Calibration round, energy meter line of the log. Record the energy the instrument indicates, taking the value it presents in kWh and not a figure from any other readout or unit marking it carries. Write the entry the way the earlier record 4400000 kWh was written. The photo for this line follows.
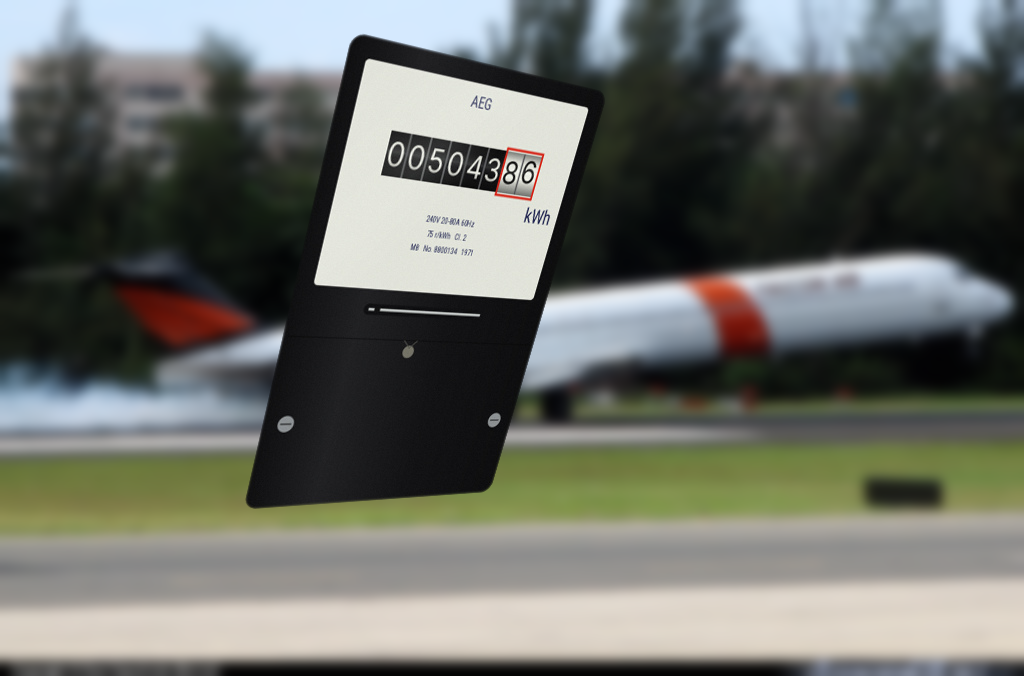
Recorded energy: 5043.86 kWh
